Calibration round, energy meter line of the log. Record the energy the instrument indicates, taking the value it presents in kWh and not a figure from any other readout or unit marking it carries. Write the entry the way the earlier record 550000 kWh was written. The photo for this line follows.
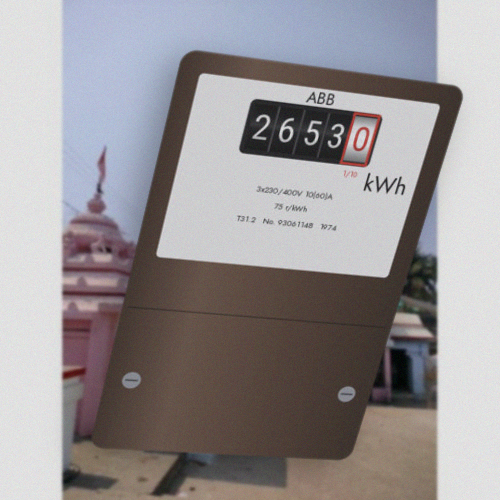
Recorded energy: 2653.0 kWh
